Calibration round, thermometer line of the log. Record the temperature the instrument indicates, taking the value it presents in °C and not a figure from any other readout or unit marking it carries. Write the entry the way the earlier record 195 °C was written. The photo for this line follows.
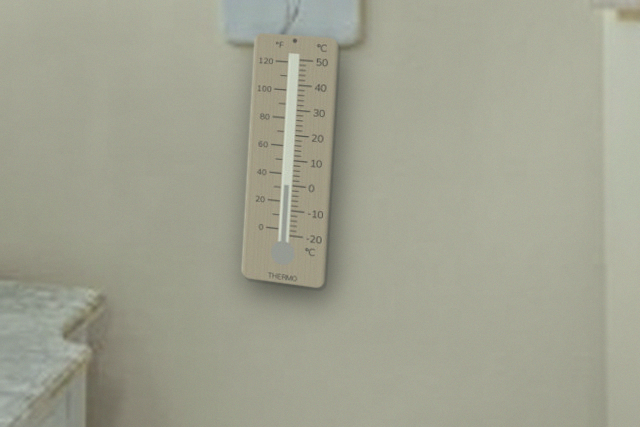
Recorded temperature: 0 °C
